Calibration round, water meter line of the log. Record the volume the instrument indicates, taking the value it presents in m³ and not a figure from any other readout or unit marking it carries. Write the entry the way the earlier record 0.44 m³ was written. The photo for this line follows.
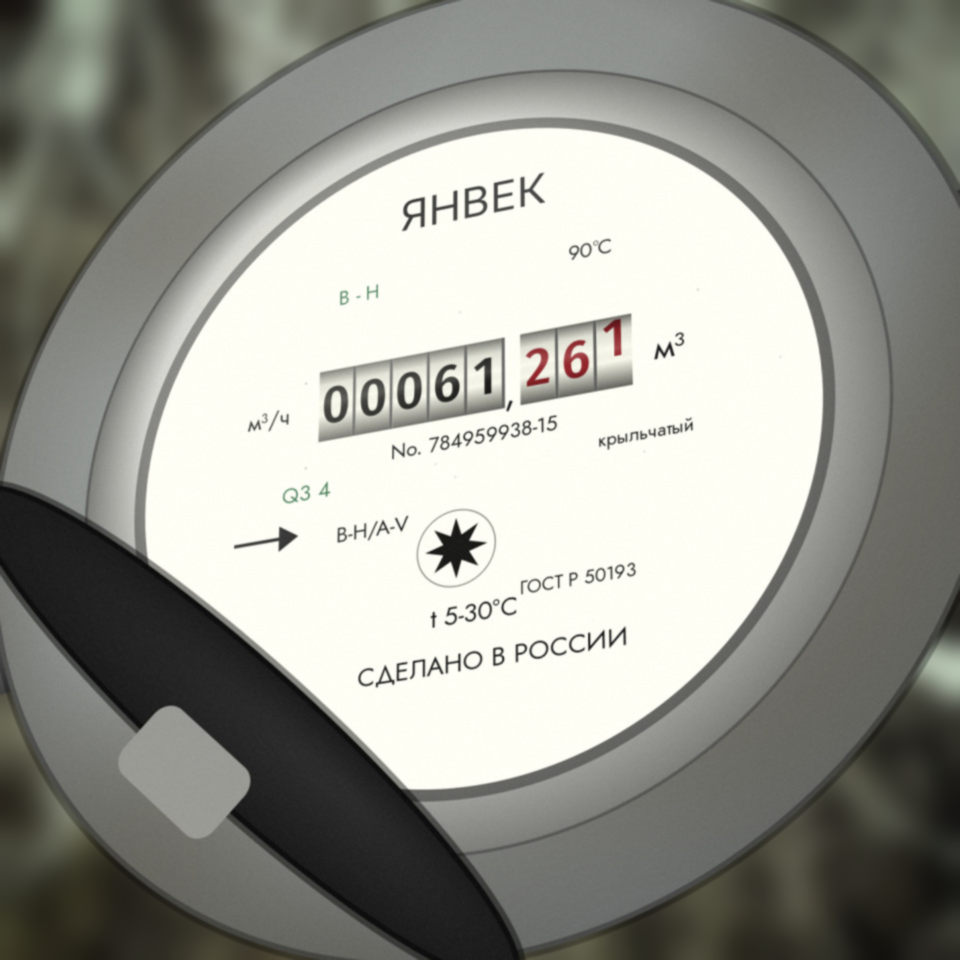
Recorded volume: 61.261 m³
